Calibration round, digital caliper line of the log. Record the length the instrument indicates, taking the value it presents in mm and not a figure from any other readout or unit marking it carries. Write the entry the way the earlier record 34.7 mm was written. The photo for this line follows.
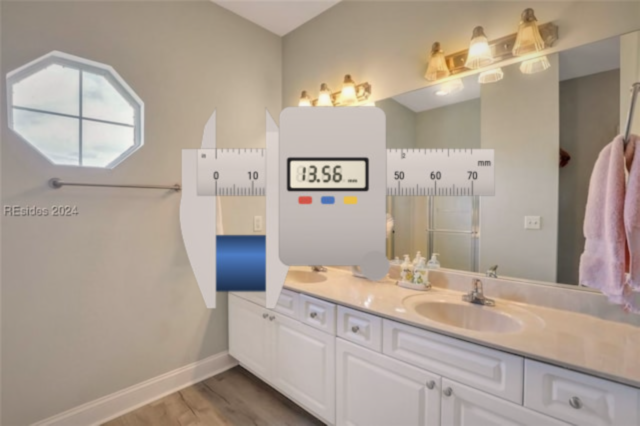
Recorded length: 13.56 mm
